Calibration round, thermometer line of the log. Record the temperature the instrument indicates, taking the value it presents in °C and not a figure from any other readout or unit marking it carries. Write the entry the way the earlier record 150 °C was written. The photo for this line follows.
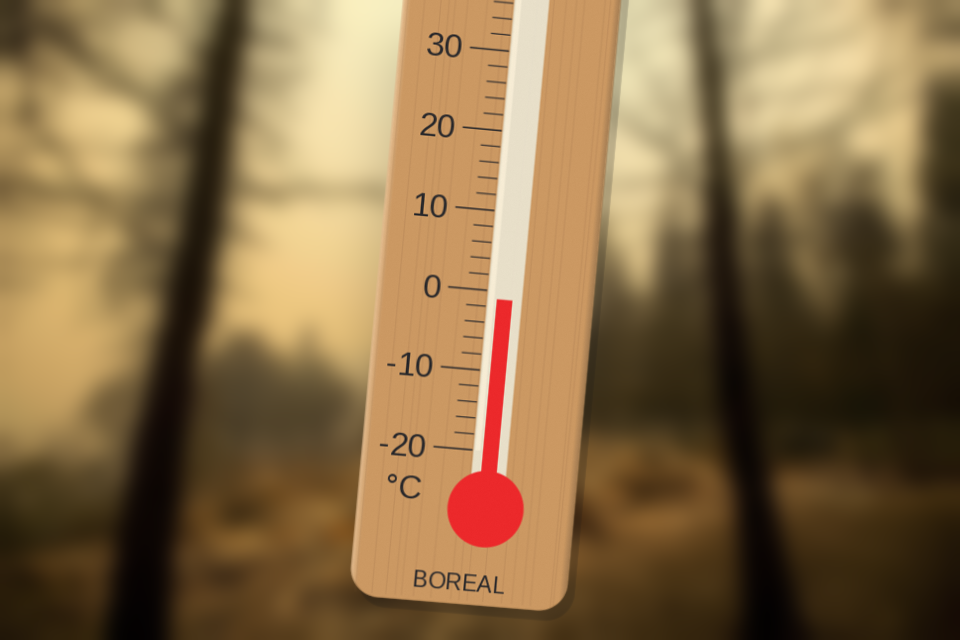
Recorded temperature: -1 °C
